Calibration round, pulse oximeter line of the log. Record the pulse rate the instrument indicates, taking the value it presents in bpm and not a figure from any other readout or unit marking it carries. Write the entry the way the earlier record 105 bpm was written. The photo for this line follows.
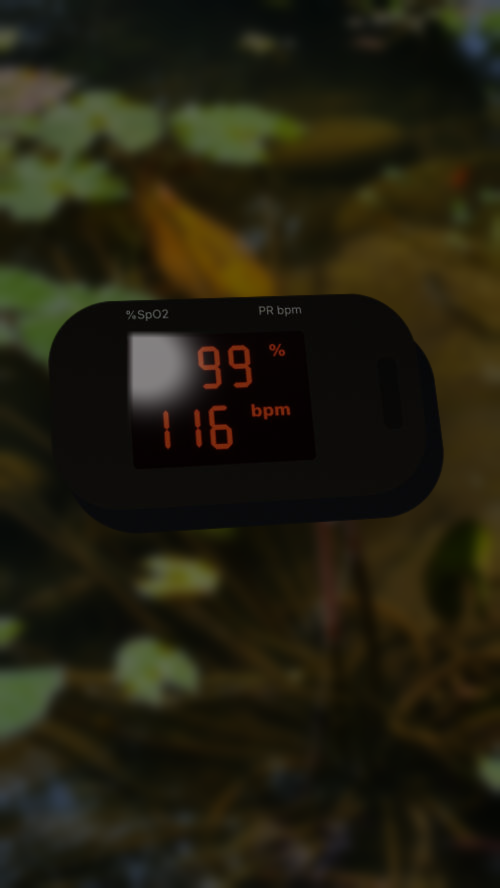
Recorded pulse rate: 116 bpm
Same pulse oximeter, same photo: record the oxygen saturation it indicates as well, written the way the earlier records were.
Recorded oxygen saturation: 99 %
